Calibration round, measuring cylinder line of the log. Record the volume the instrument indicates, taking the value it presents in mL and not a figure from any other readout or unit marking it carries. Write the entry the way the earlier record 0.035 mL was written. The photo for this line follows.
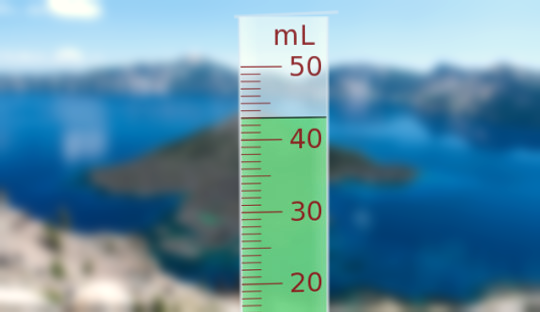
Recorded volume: 43 mL
